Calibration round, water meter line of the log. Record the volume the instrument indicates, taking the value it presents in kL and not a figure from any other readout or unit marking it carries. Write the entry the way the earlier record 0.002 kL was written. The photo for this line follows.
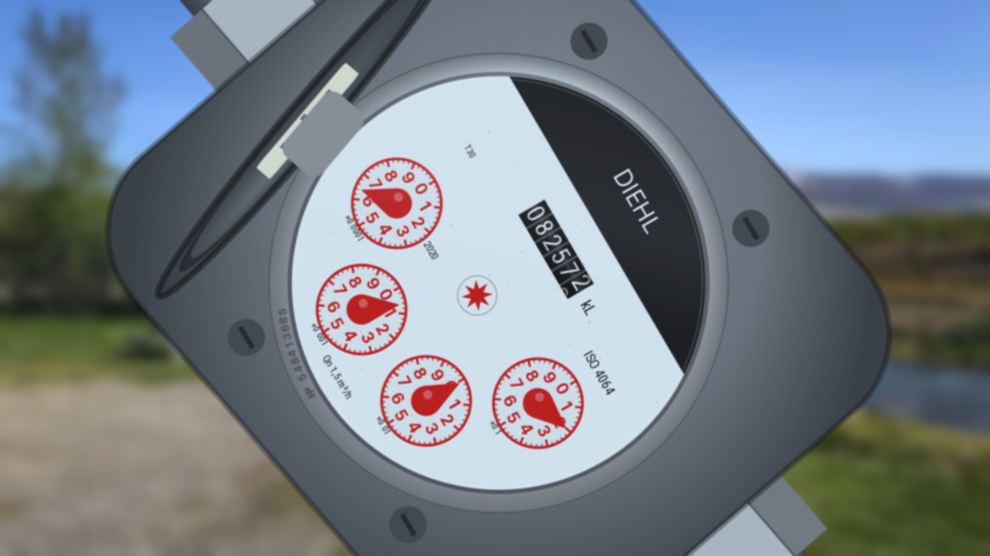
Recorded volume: 82572.2006 kL
